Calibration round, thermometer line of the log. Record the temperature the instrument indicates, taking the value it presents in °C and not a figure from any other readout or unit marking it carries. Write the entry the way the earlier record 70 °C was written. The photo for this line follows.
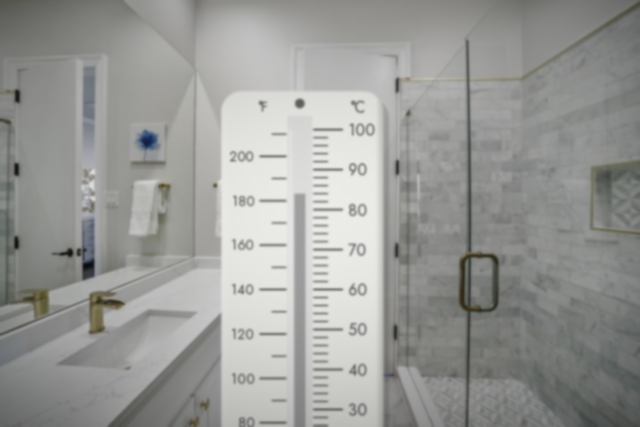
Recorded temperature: 84 °C
